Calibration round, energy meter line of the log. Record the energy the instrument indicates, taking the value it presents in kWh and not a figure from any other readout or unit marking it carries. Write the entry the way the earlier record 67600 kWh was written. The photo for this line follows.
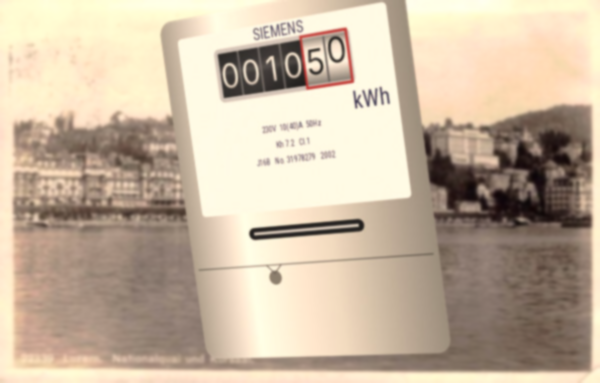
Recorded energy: 10.50 kWh
